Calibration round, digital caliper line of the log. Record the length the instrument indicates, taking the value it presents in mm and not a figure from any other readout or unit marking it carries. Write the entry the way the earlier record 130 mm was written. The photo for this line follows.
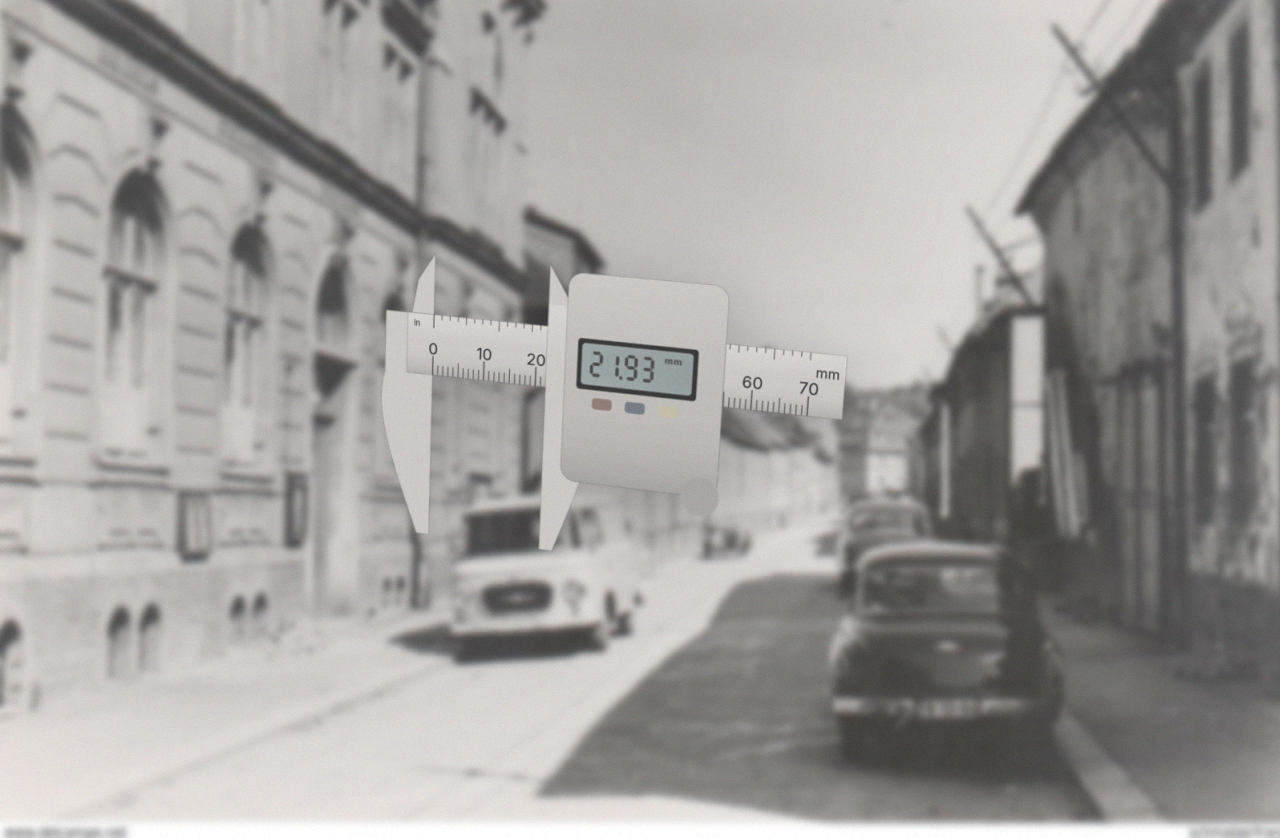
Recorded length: 21.93 mm
